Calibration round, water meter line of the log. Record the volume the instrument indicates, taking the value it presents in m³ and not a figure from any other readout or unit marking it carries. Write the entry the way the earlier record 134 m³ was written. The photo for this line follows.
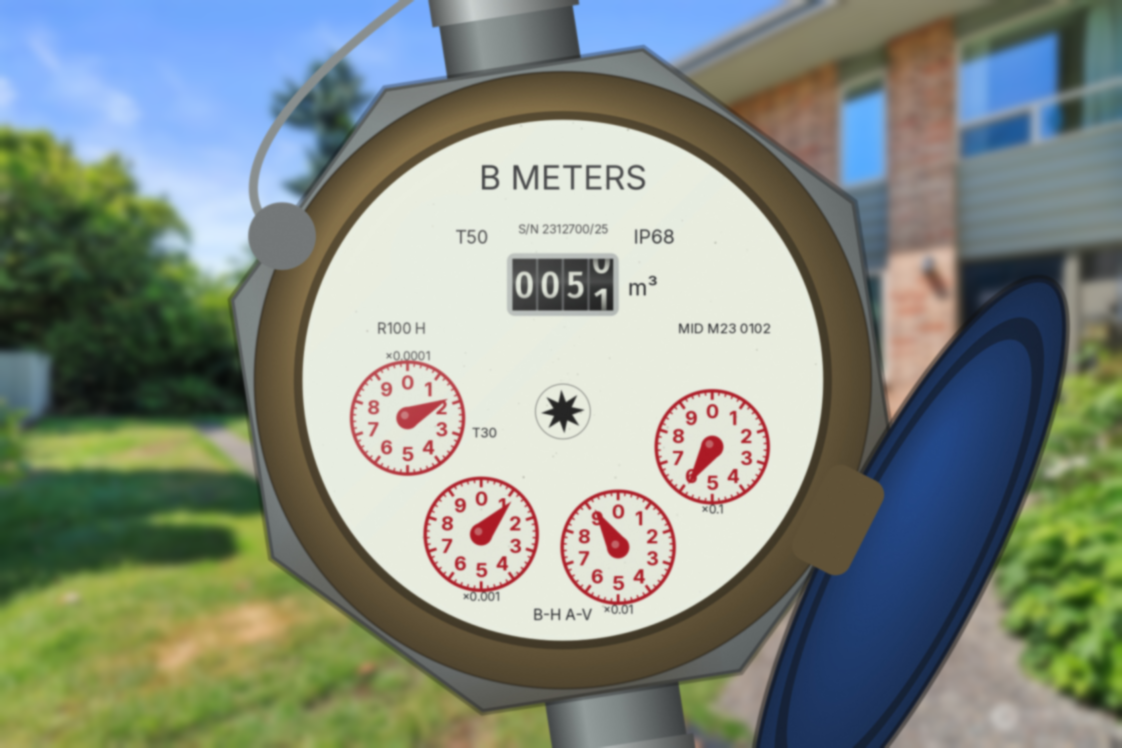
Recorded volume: 50.5911 m³
